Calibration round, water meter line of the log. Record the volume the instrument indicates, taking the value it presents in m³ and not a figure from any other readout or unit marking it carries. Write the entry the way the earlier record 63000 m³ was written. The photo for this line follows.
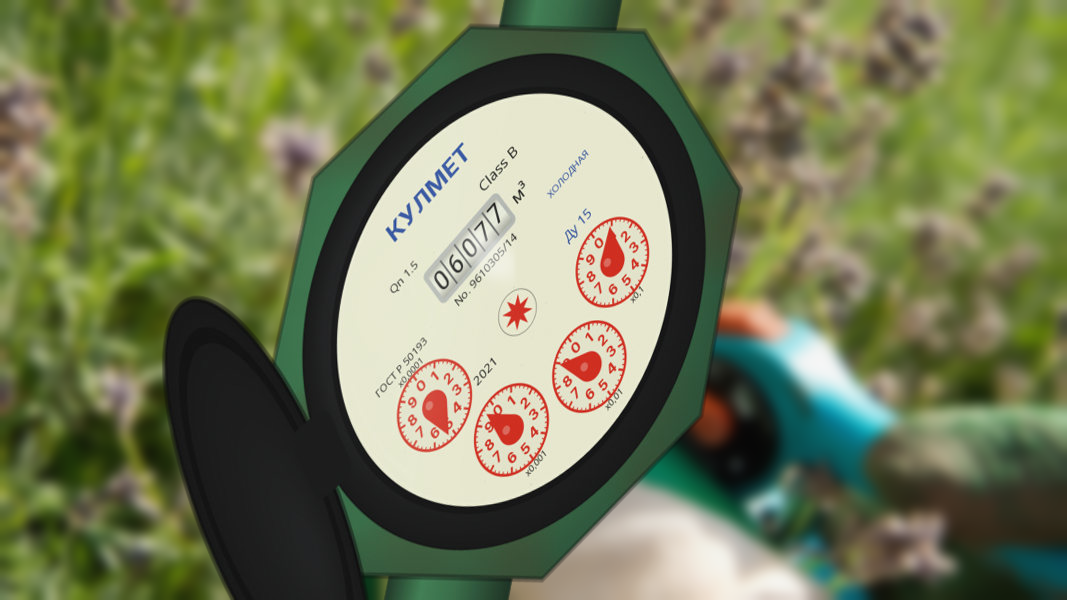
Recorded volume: 6077.0895 m³
